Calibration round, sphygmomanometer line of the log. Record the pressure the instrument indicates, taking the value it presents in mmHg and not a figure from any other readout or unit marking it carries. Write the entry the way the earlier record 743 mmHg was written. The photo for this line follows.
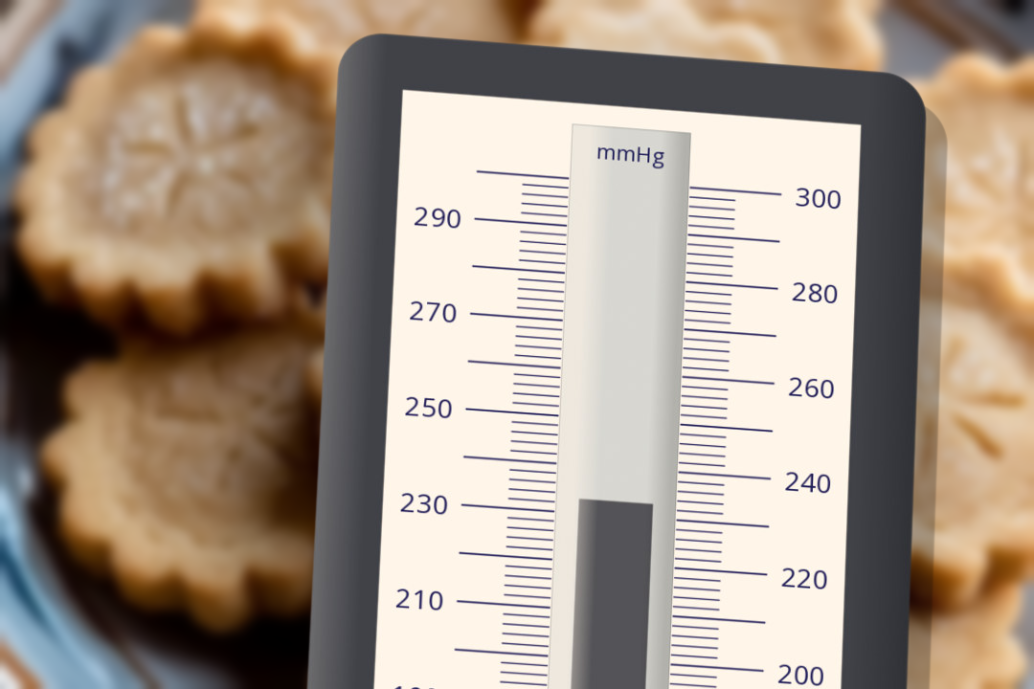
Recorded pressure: 233 mmHg
